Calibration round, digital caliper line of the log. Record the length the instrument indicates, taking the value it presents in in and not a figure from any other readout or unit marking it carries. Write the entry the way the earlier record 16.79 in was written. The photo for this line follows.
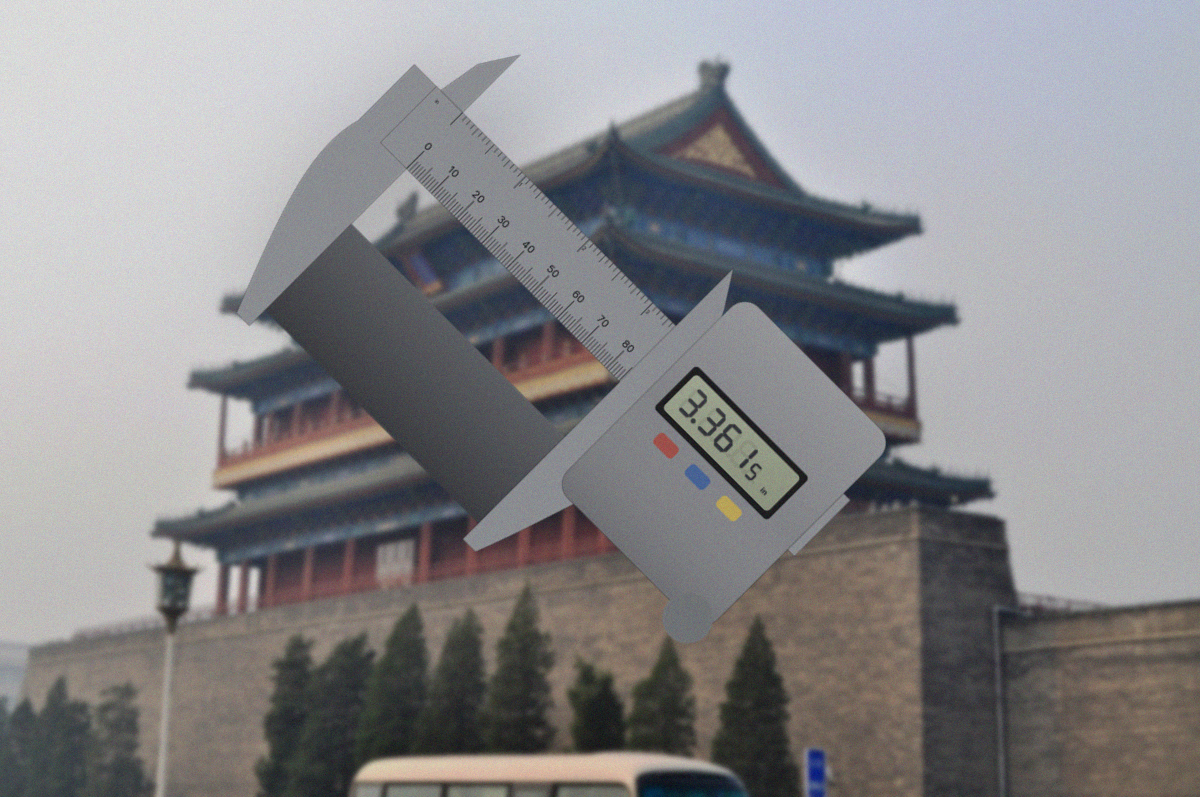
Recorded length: 3.3615 in
